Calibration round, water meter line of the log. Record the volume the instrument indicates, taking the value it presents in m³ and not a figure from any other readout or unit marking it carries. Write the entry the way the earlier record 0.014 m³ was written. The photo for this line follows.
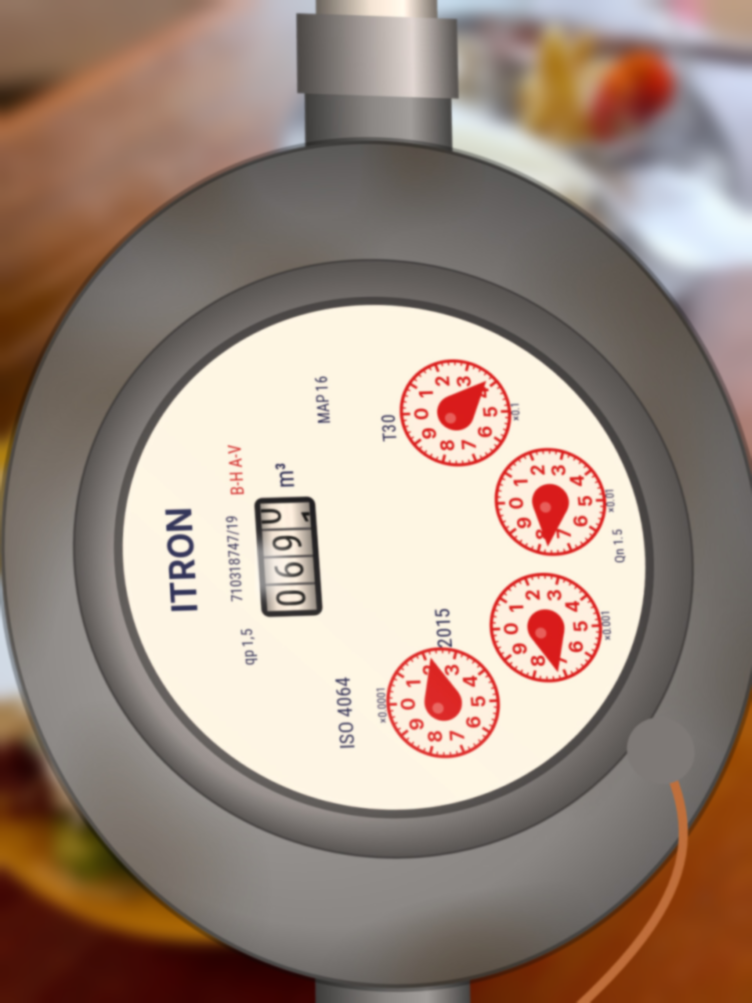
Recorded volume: 690.3772 m³
